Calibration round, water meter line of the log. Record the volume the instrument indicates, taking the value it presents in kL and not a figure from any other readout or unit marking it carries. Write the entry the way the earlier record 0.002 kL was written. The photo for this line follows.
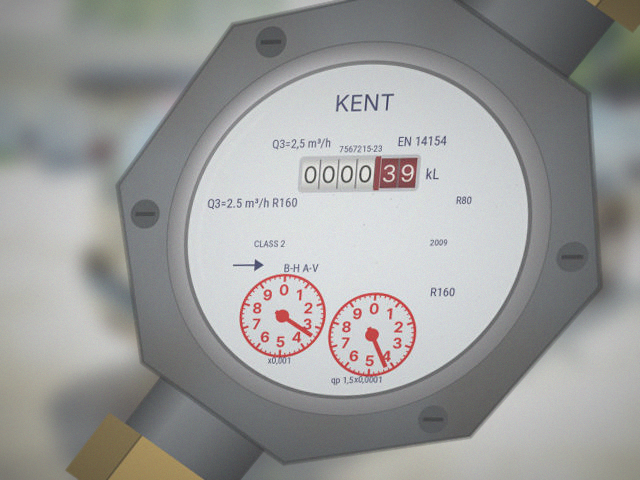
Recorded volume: 0.3934 kL
